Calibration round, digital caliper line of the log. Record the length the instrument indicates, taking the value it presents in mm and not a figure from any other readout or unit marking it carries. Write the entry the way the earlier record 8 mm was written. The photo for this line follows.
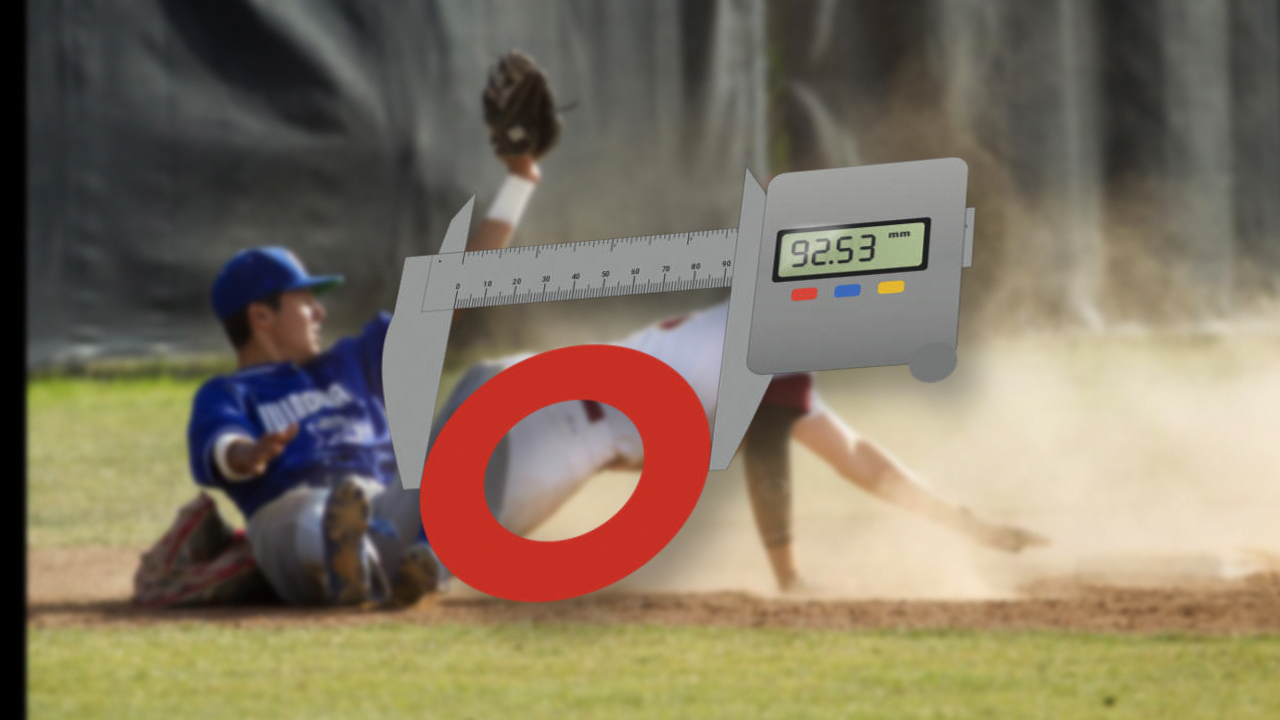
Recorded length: 92.53 mm
